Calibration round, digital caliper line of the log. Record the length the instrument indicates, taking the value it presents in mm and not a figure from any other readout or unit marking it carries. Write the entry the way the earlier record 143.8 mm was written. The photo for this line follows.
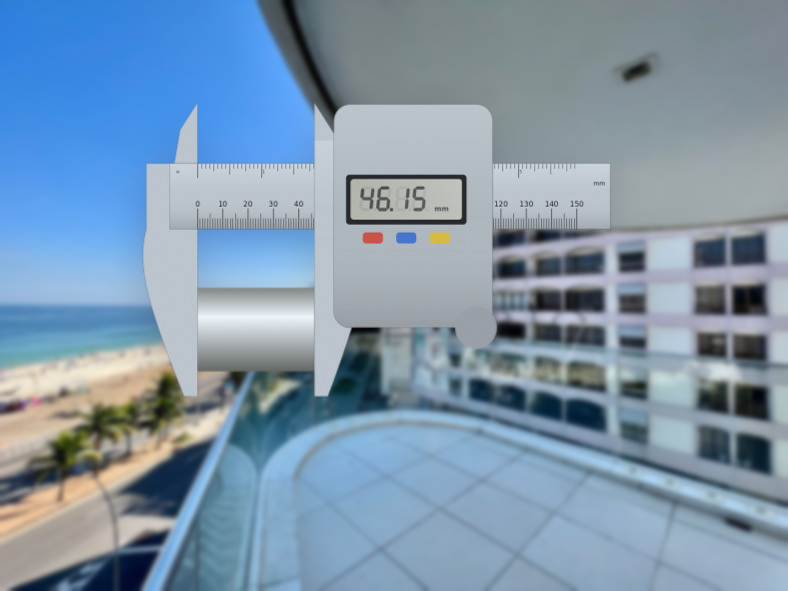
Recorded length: 46.15 mm
